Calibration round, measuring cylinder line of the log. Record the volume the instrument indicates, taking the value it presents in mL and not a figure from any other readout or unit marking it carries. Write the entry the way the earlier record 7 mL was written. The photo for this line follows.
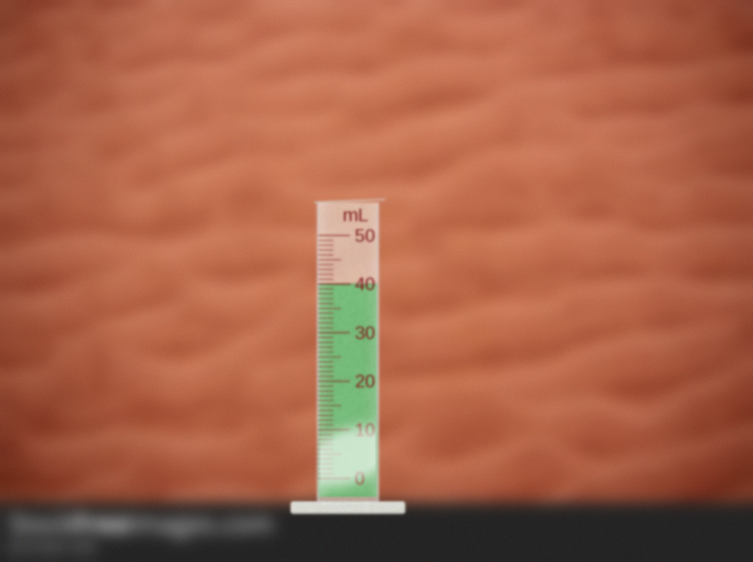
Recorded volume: 40 mL
